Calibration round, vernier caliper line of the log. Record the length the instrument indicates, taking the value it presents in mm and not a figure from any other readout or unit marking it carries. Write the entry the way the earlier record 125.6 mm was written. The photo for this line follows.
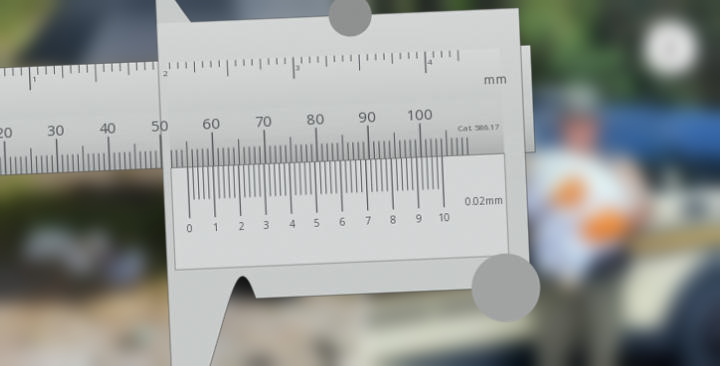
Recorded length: 55.0 mm
